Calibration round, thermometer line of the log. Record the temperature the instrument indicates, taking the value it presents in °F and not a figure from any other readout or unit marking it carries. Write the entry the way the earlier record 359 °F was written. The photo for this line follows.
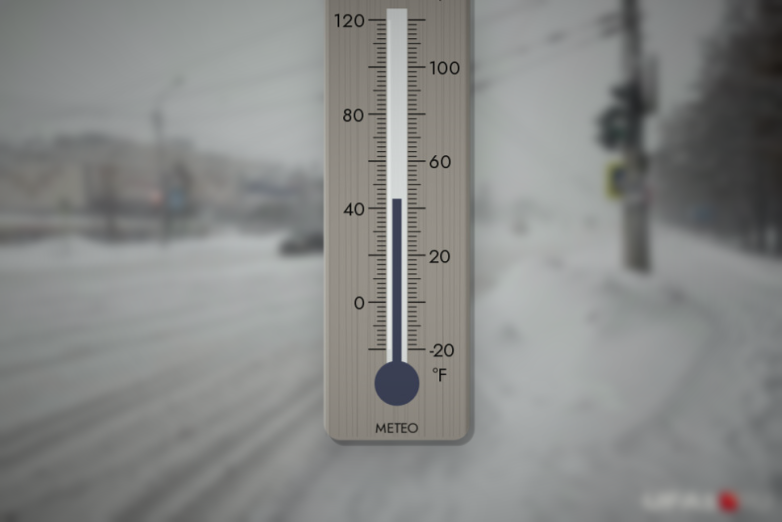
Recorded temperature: 44 °F
